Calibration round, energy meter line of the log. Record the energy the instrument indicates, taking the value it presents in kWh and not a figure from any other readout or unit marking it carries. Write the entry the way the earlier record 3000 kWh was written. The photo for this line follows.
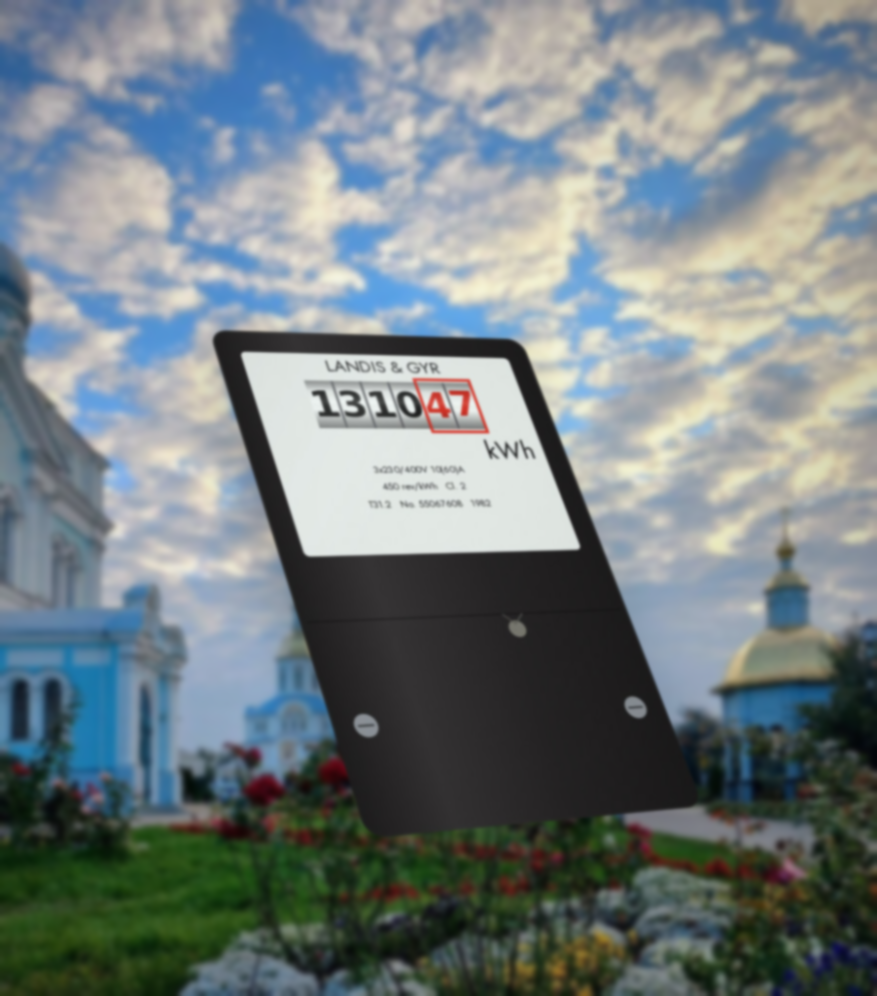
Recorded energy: 1310.47 kWh
